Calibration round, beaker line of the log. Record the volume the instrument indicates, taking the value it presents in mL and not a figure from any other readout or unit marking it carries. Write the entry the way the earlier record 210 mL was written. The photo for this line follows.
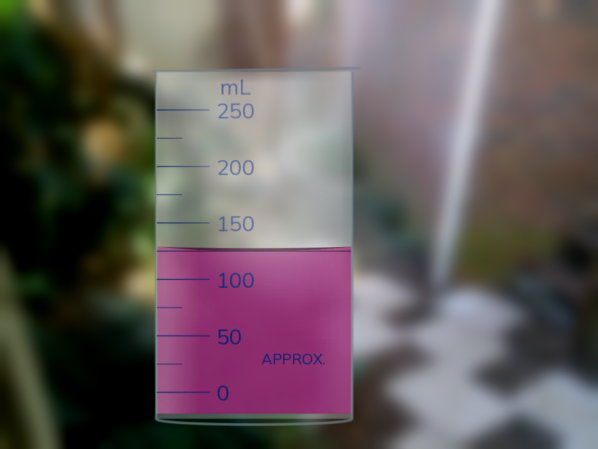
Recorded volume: 125 mL
